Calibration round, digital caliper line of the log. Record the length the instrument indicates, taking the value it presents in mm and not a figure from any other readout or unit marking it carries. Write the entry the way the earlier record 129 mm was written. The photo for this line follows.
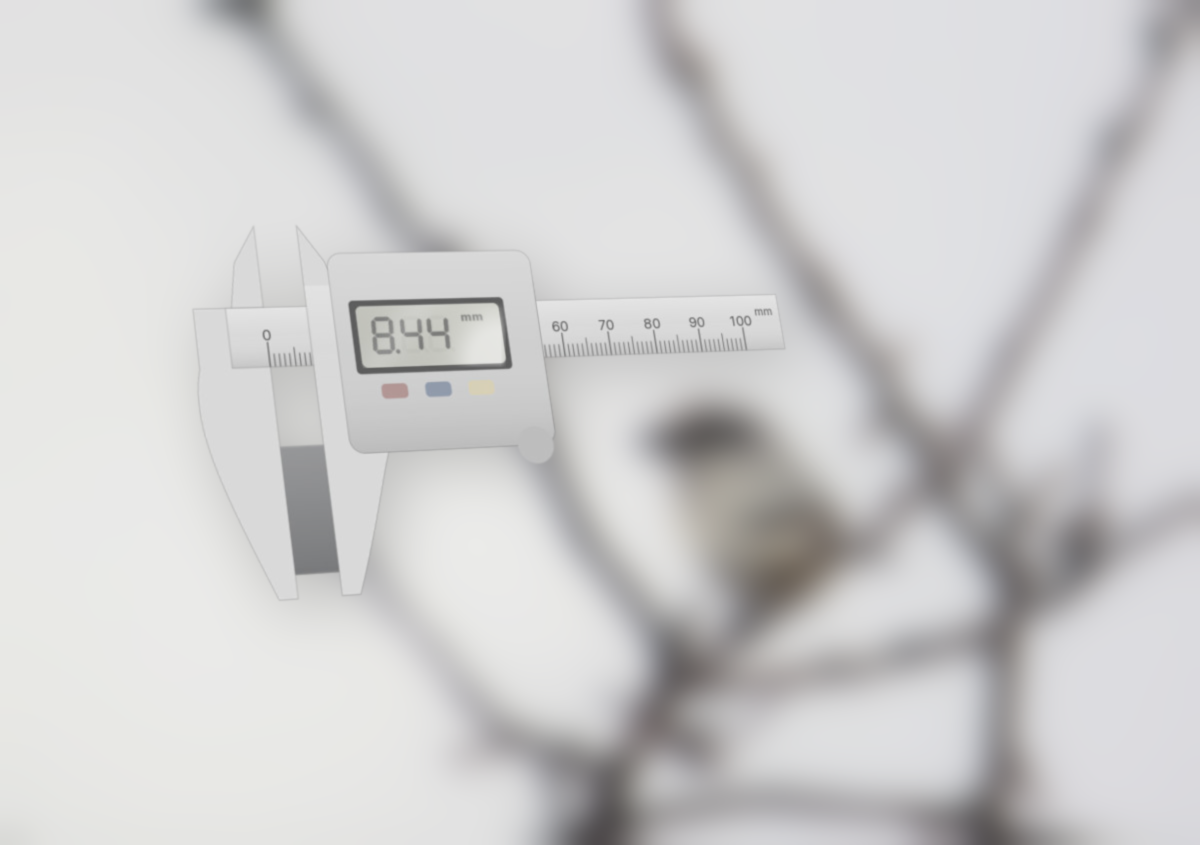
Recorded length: 8.44 mm
